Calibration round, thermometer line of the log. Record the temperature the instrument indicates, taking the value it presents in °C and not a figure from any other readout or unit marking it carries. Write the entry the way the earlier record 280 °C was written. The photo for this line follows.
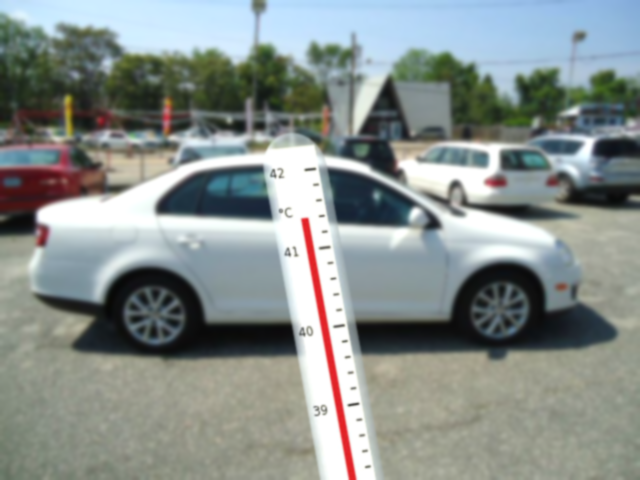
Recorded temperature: 41.4 °C
